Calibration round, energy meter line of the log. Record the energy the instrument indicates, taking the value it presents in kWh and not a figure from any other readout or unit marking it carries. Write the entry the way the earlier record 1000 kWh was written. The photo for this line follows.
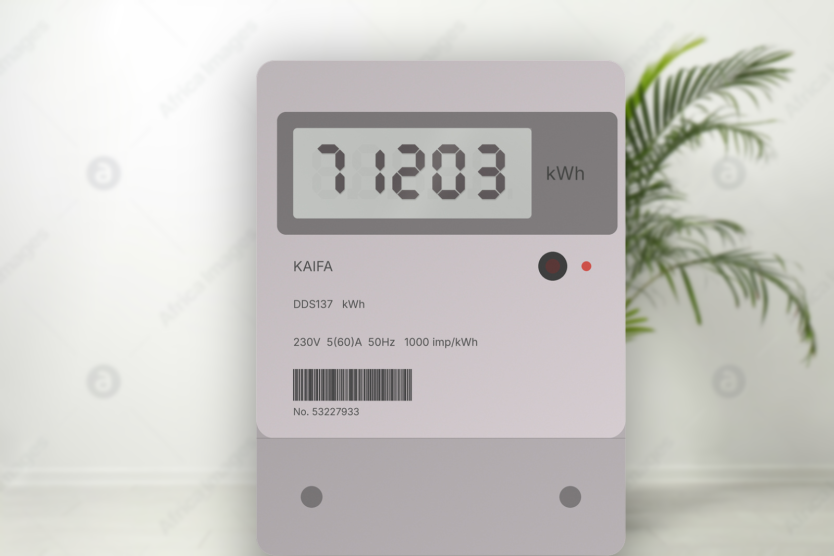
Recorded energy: 71203 kWh
